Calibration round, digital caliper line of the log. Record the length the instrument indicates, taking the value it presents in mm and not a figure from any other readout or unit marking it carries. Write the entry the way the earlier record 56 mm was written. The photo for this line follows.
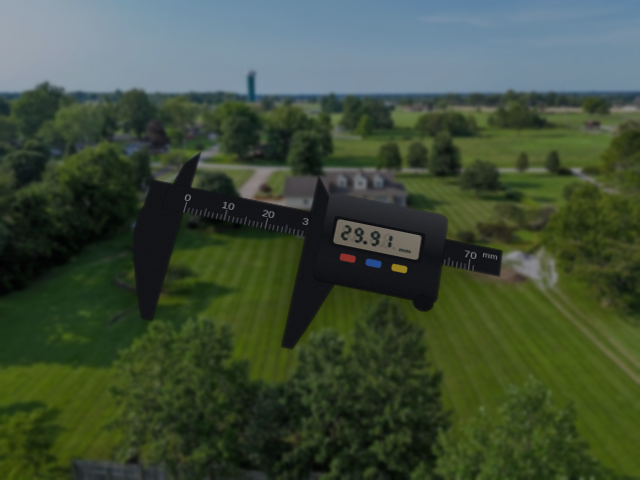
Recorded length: 29.91 mm
